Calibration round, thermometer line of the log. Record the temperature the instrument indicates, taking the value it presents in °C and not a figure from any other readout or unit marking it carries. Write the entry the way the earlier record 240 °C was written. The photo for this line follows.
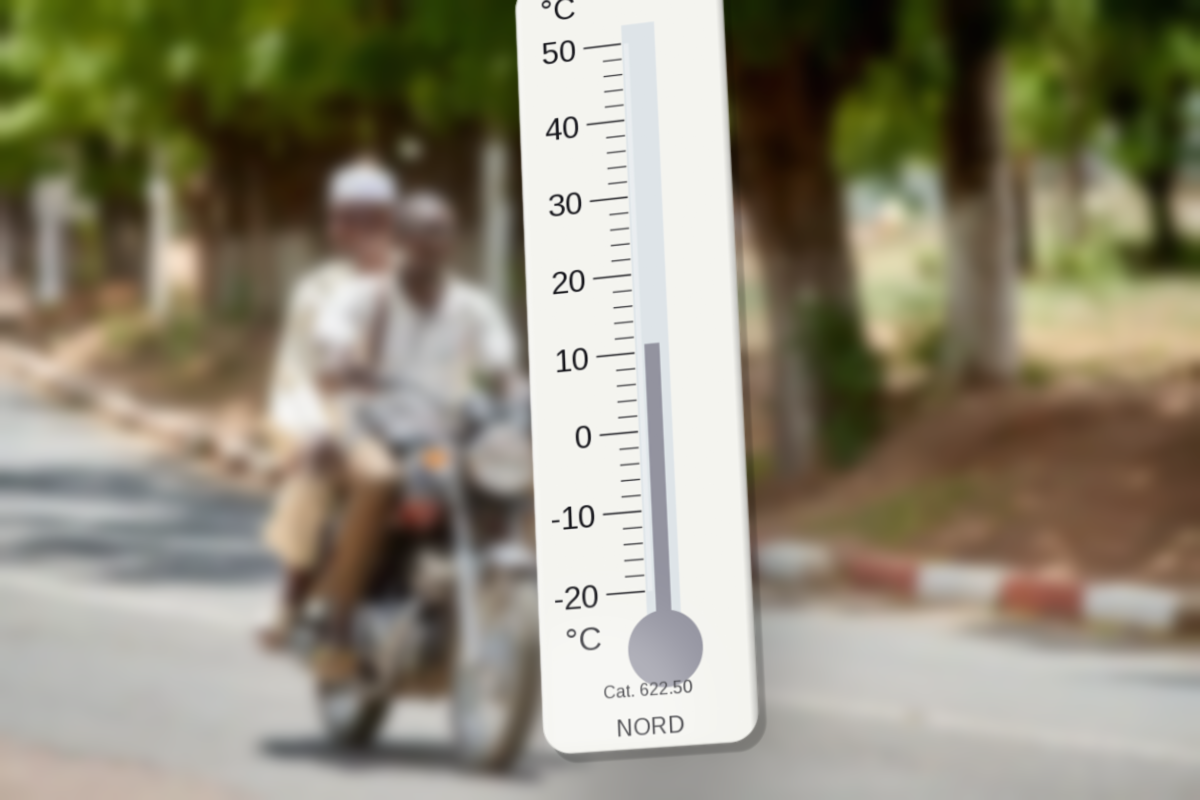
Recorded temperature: 11 °C
